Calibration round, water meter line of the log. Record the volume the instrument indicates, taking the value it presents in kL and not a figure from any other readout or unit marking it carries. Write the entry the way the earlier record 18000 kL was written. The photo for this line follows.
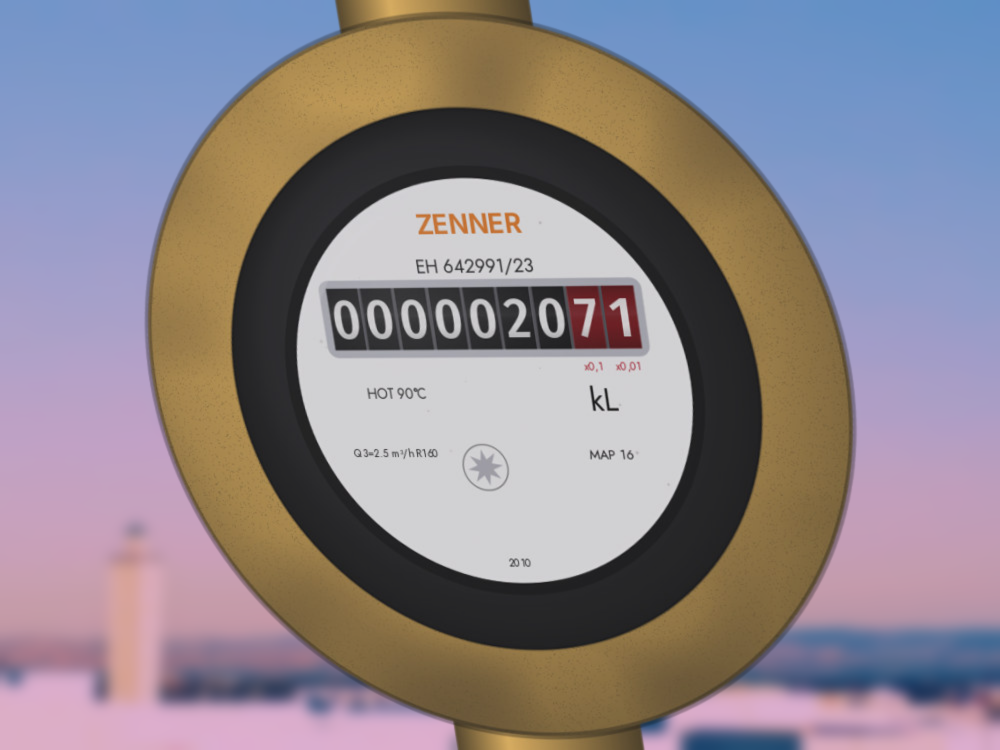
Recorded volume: 20.71 kL
